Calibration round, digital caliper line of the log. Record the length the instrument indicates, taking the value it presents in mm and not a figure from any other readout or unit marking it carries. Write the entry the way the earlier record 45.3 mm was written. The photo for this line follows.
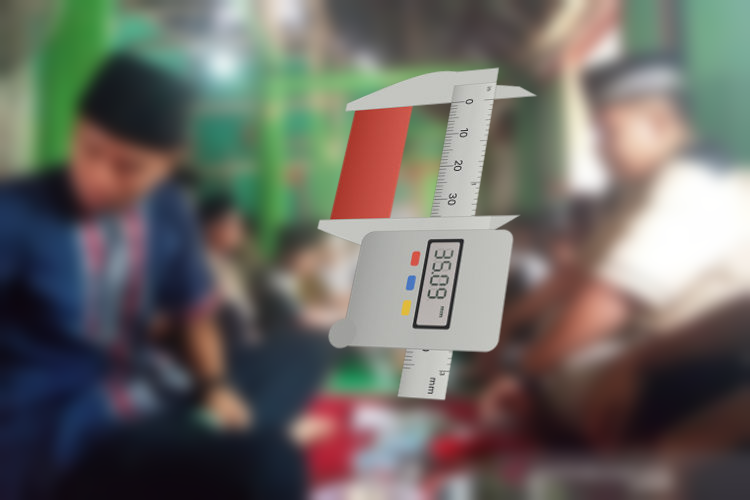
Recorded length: 35.09 mm
